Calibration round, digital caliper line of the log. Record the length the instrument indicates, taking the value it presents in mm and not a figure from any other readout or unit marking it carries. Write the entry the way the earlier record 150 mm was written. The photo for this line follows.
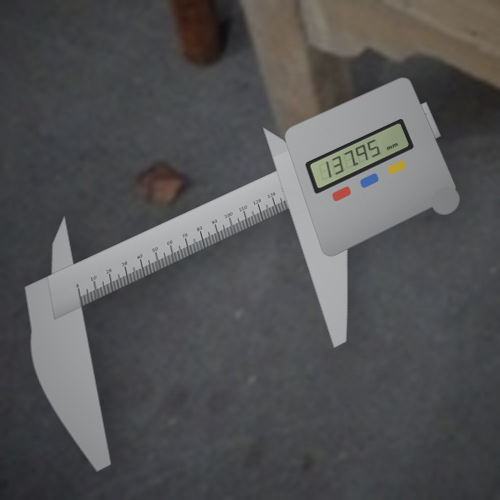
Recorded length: 137.95 mm
